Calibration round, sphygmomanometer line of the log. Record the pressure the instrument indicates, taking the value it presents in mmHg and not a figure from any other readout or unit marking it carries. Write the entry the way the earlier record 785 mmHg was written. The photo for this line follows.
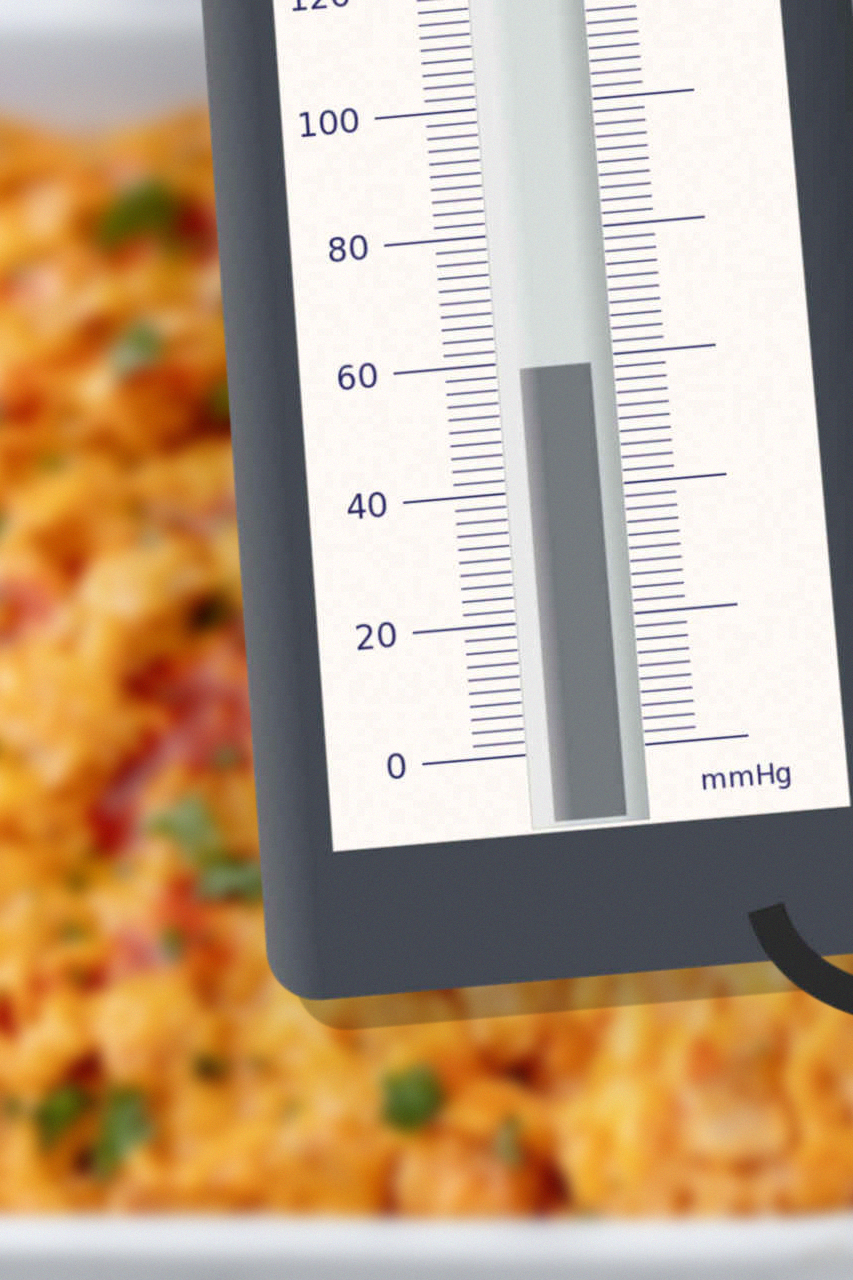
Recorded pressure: 59 mmHg
